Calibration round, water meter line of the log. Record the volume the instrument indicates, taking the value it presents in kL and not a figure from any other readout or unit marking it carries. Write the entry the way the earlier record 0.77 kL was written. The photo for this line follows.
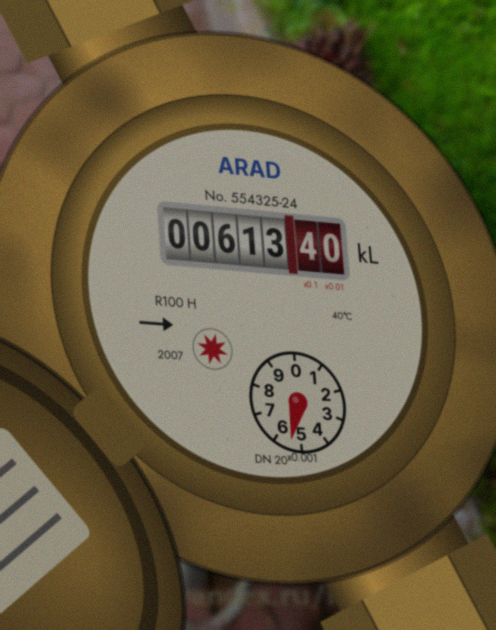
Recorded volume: 613.405 kL
